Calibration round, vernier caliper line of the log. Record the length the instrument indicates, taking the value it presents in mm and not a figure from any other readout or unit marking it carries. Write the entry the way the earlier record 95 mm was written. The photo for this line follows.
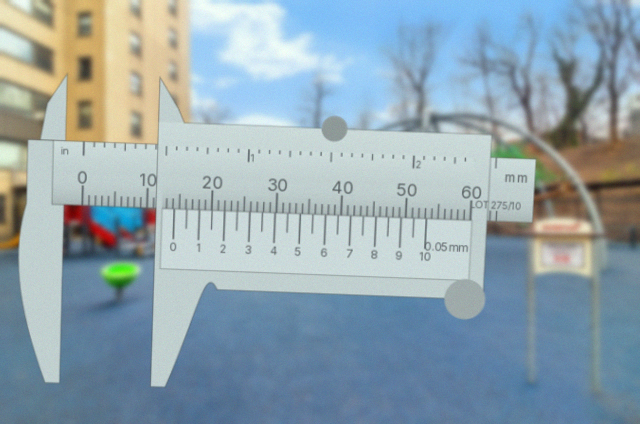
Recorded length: 14.2 mm
